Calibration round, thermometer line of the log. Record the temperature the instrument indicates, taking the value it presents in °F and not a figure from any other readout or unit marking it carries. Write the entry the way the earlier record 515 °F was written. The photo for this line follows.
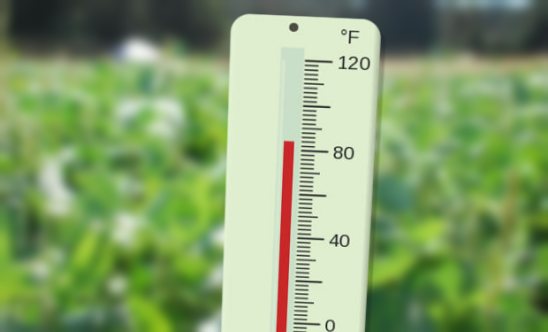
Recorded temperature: 84 °F
